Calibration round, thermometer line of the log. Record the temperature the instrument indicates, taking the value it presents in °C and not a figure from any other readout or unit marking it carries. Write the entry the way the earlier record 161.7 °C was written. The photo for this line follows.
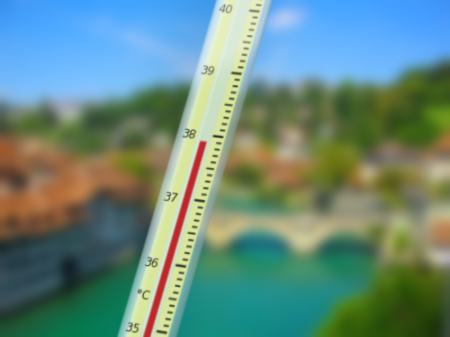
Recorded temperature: 37.9 °C
